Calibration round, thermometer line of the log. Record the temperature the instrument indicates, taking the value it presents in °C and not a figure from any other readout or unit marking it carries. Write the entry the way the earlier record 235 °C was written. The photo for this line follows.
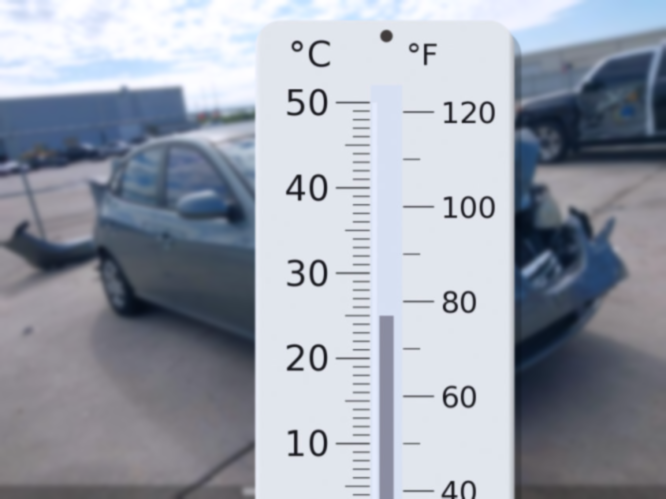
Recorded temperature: 25 °C
